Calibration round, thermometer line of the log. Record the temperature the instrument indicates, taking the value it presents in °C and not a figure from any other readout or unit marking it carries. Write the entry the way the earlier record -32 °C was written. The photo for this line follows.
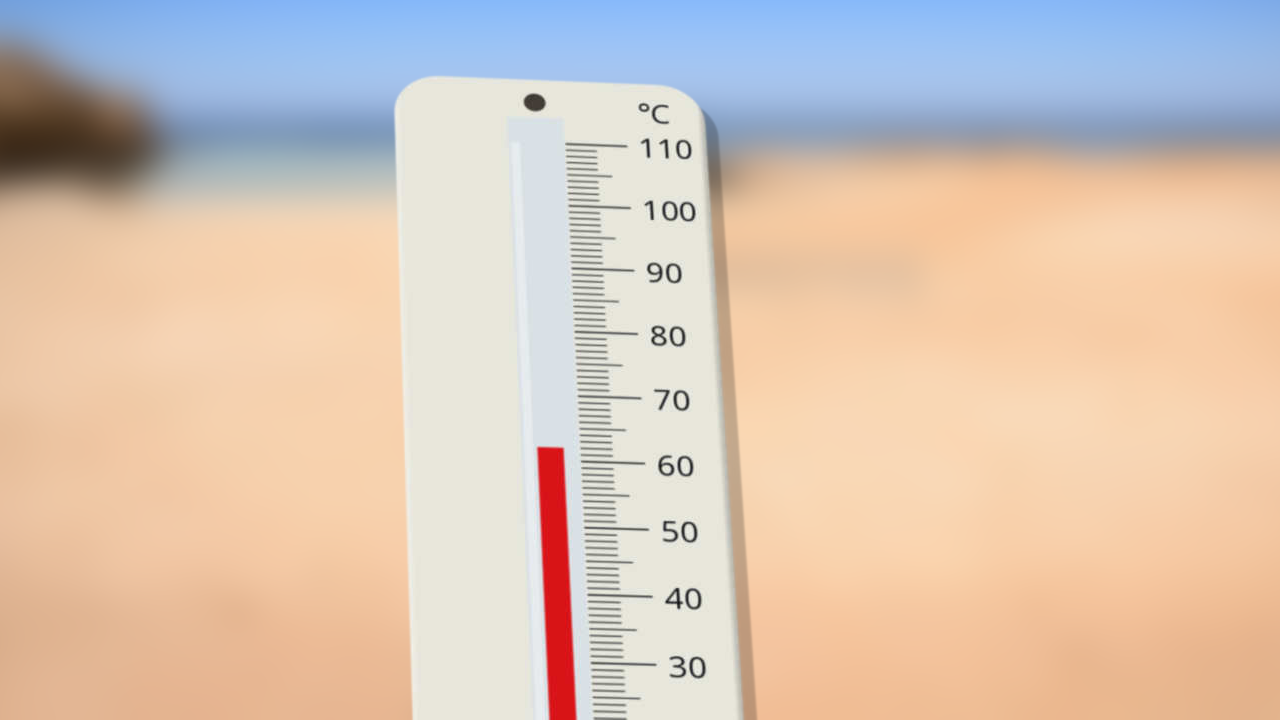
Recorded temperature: 62 °C
